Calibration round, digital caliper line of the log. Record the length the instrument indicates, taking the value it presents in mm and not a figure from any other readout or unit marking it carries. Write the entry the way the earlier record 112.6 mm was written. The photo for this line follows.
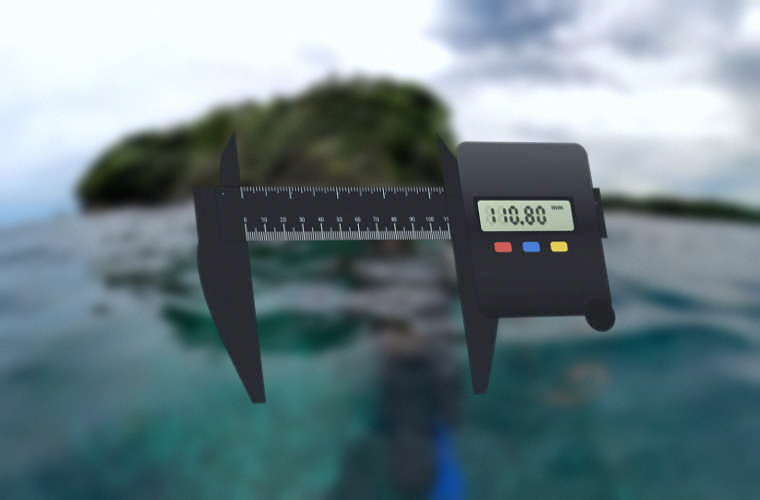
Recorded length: 110.80 mm
